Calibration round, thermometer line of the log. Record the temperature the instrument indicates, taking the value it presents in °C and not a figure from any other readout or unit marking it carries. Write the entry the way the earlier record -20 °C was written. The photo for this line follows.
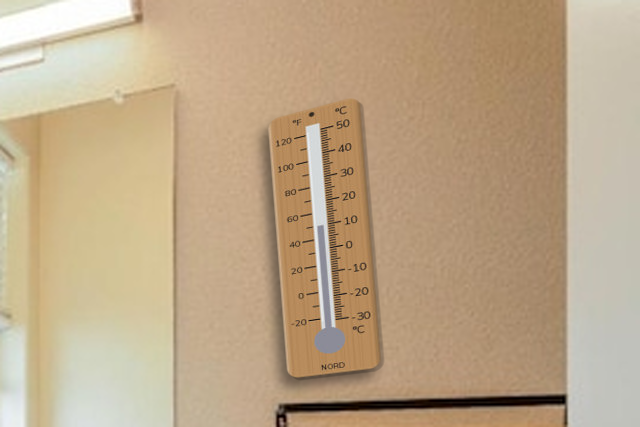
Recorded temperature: 10 °C
